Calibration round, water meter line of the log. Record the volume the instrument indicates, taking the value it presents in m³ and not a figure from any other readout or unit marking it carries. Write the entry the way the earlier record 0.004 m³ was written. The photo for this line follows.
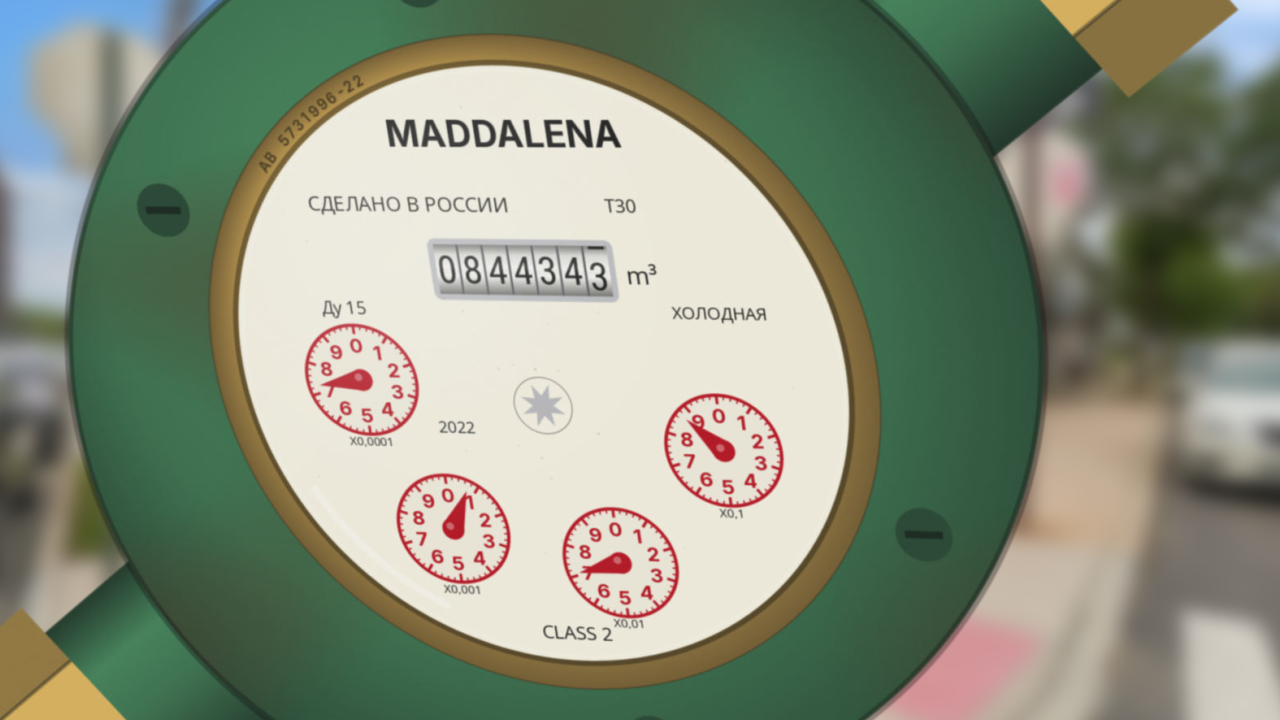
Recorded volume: 844342.8707 m³
